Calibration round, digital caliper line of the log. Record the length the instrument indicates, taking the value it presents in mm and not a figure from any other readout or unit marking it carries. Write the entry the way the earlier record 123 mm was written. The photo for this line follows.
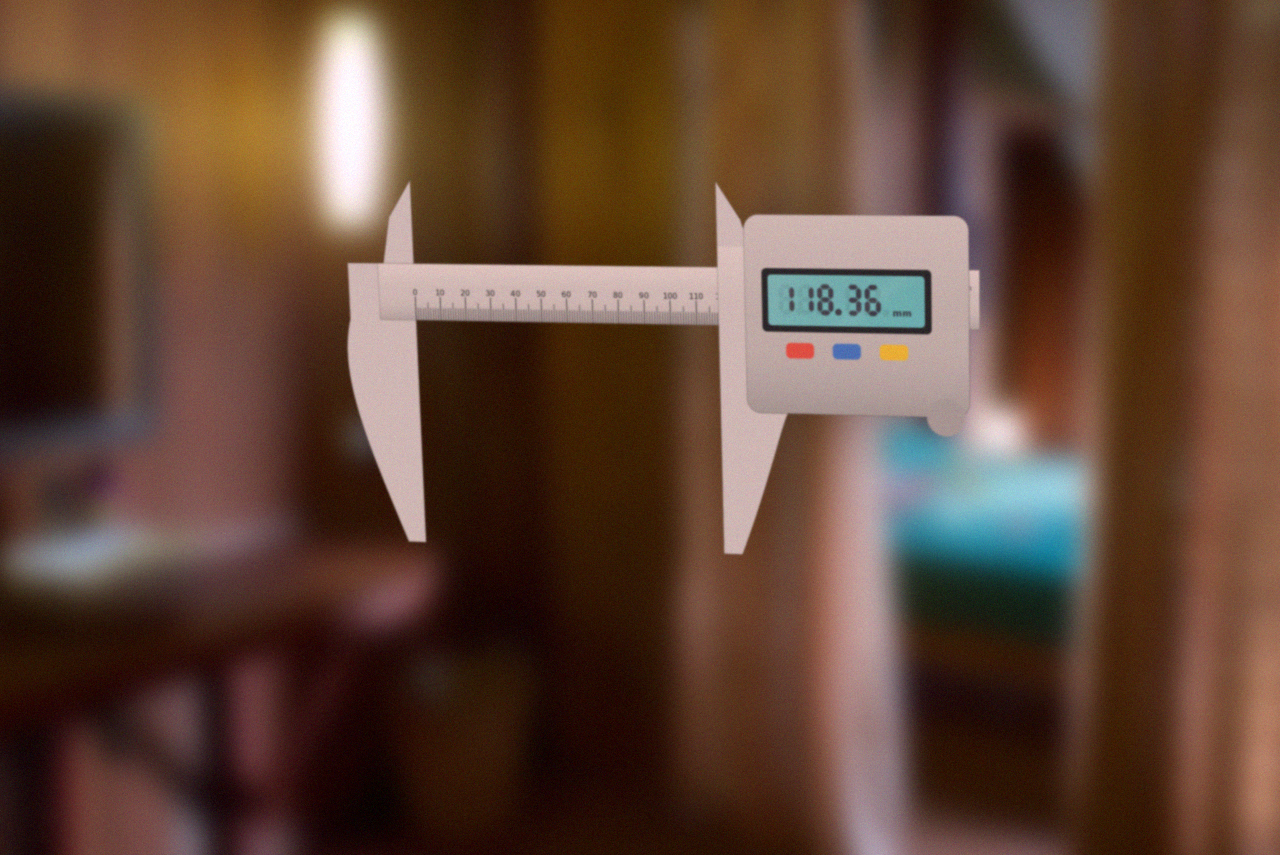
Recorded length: 118.36 mm
